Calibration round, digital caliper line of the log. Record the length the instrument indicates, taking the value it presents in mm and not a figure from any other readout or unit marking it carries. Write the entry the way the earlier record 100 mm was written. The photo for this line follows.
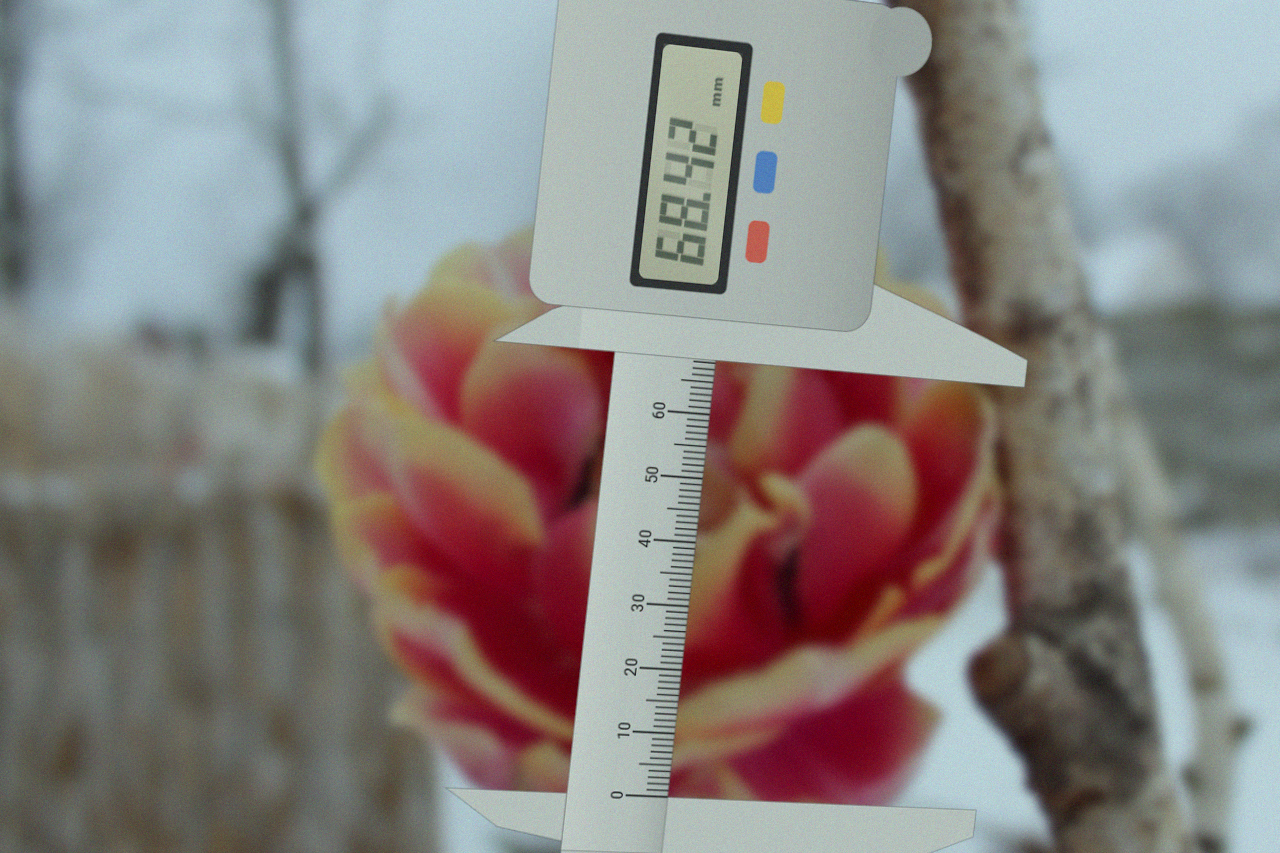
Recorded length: 68.42 mm
